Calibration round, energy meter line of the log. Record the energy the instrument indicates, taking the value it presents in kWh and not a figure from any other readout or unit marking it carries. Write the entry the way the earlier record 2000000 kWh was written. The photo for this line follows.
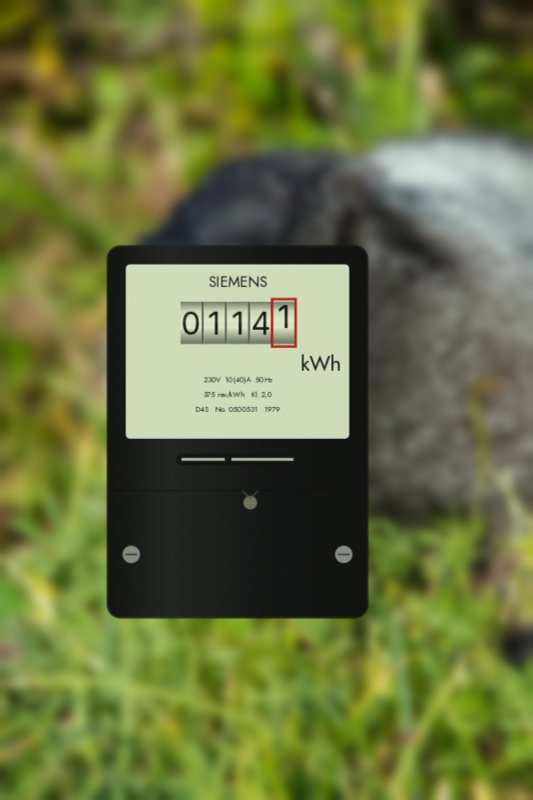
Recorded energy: 114.1 kWh
